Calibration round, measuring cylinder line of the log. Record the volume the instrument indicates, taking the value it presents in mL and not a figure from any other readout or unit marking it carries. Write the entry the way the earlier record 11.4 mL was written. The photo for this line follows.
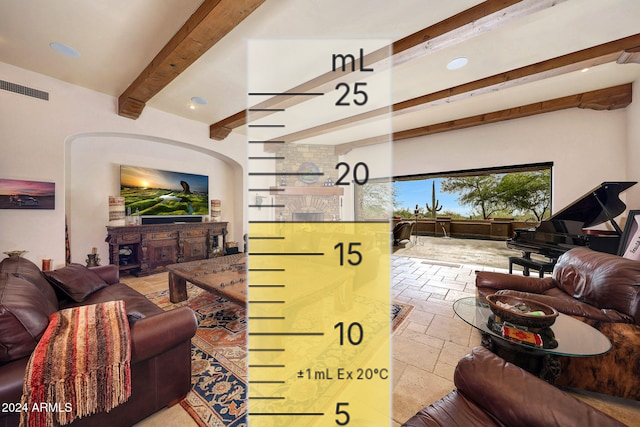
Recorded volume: 17 mL
